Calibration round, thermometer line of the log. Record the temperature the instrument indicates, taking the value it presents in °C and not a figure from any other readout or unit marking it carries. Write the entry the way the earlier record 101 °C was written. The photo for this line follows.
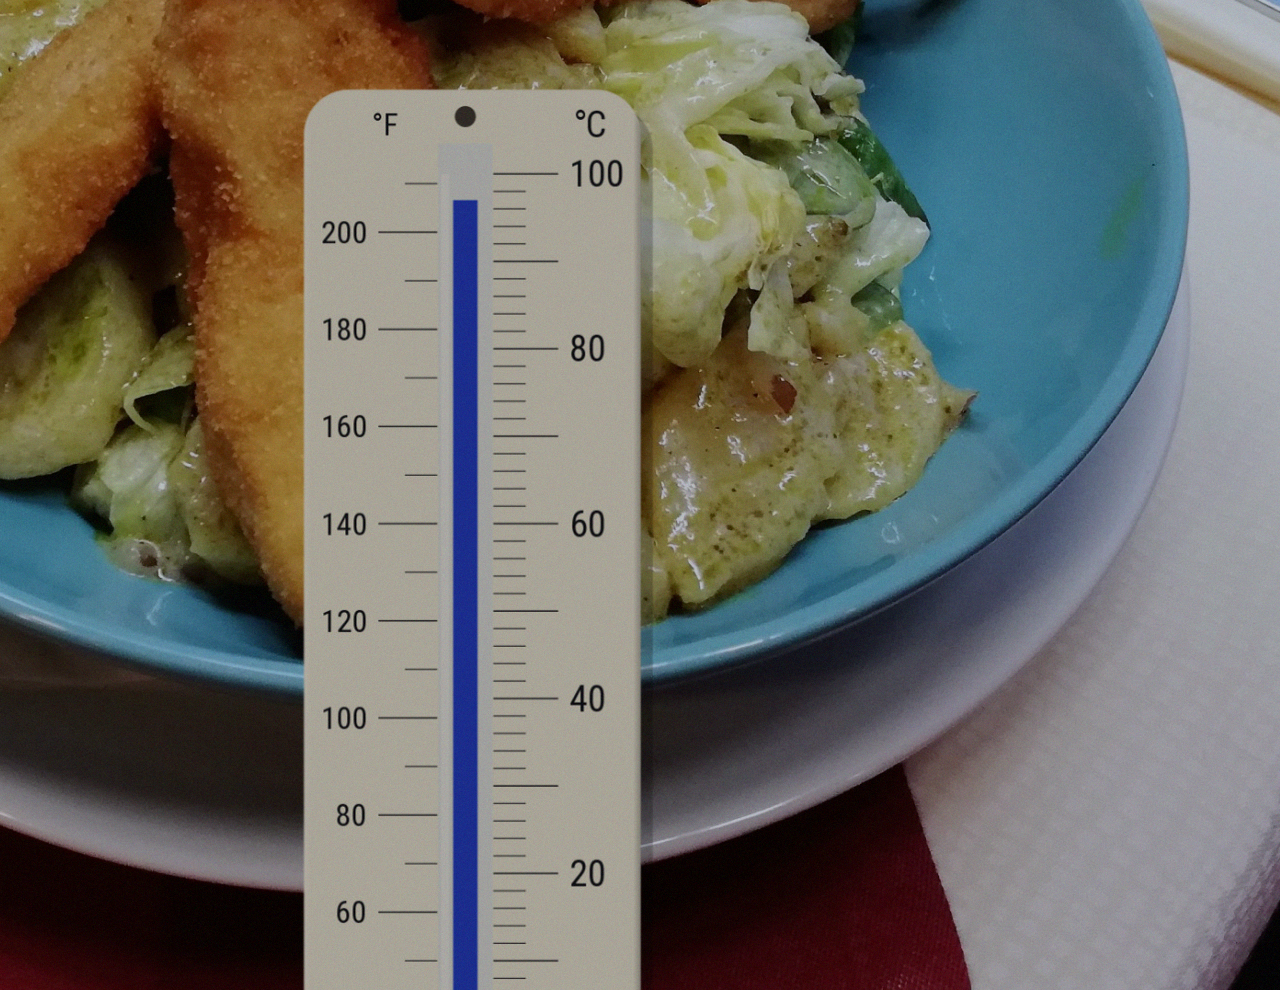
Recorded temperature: 97 °C
